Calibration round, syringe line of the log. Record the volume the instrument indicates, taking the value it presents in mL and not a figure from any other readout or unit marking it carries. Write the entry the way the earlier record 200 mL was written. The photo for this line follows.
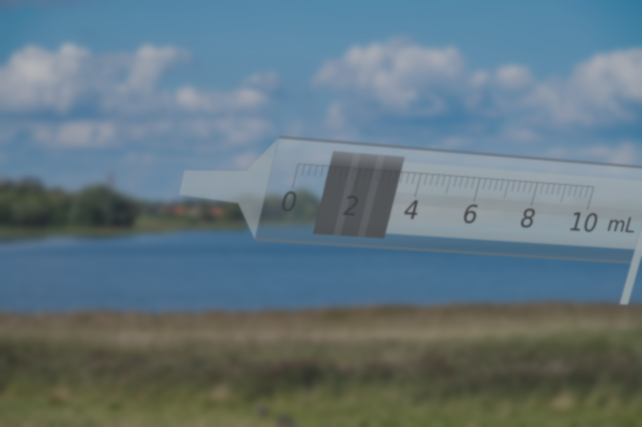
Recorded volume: 1 mL
